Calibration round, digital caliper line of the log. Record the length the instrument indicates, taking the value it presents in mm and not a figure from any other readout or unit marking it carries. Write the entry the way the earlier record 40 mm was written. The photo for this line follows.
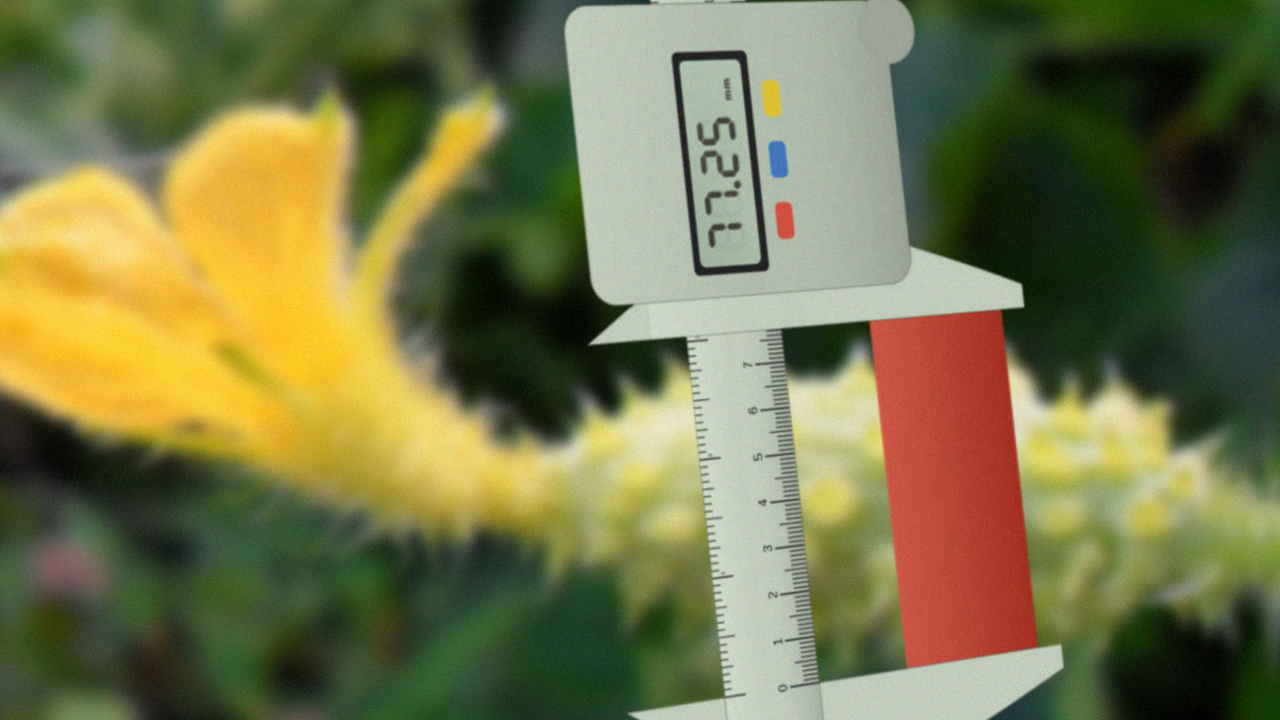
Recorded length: 77.25 mm
